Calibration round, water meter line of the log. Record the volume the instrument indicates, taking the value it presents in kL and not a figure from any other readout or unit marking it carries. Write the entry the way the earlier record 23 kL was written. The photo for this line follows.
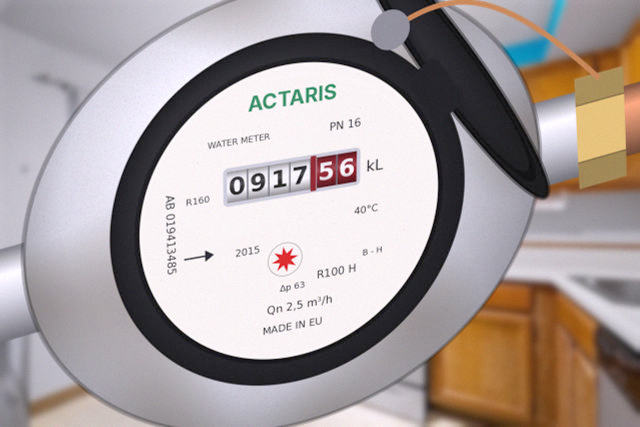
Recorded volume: 917.56 kL
